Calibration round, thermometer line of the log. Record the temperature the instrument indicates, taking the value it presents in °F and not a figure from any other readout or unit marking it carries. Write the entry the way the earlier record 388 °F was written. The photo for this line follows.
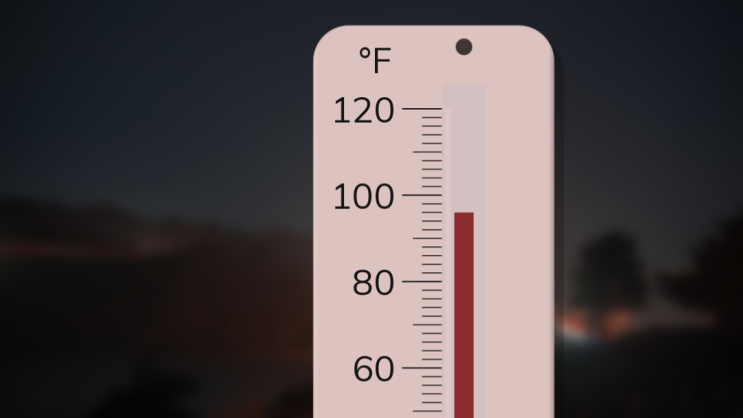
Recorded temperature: 96 °F
